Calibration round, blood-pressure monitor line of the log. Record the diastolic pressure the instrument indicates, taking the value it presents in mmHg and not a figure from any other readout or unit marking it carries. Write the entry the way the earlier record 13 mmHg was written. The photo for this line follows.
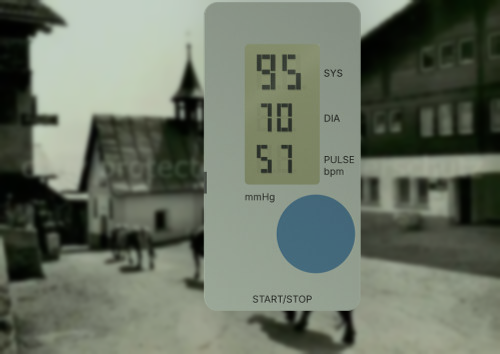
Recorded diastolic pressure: 70 mmHg
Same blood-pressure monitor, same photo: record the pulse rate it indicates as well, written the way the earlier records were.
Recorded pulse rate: 57 bpm
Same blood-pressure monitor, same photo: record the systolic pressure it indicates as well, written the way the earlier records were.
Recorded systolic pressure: 95 mmHg
